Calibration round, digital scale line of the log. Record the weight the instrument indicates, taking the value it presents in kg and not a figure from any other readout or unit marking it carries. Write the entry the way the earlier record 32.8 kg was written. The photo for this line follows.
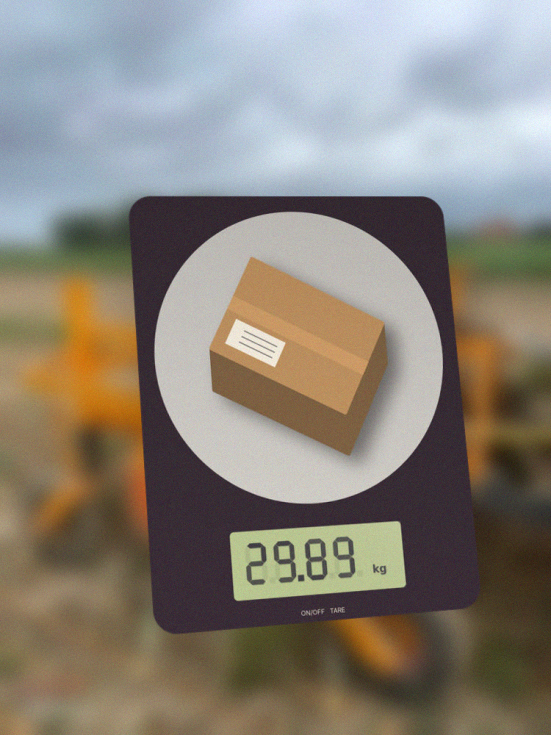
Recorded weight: 29.89 kg
